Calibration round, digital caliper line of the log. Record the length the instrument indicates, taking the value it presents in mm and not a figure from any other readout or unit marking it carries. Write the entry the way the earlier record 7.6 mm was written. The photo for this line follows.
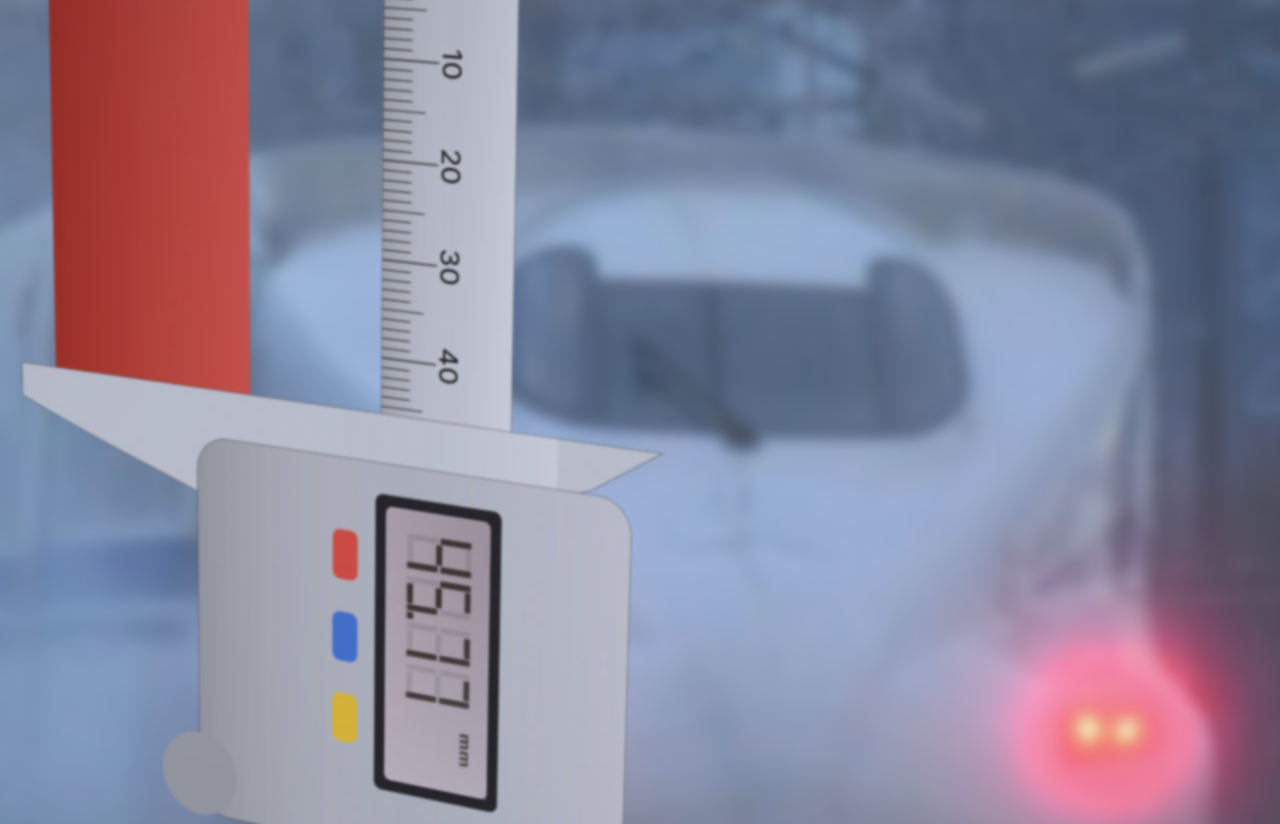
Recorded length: 45.77 mm
